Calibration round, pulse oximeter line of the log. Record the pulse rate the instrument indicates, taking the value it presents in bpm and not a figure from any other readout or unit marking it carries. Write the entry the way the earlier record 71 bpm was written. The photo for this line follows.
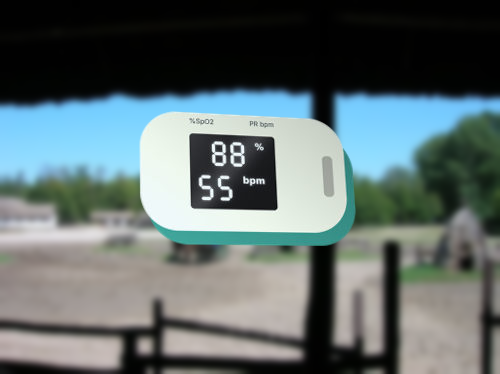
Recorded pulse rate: 55 bpm
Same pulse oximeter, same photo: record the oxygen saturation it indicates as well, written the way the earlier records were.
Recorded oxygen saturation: 88 %
